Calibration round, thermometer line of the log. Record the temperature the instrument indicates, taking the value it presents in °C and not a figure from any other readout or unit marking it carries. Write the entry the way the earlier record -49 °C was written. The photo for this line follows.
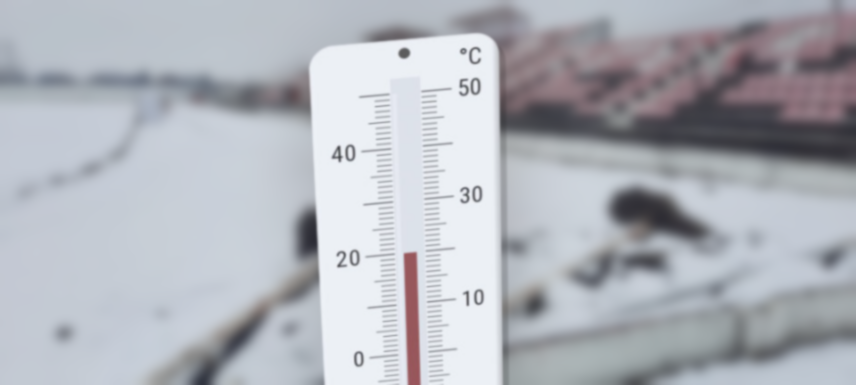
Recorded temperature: 20 °C
